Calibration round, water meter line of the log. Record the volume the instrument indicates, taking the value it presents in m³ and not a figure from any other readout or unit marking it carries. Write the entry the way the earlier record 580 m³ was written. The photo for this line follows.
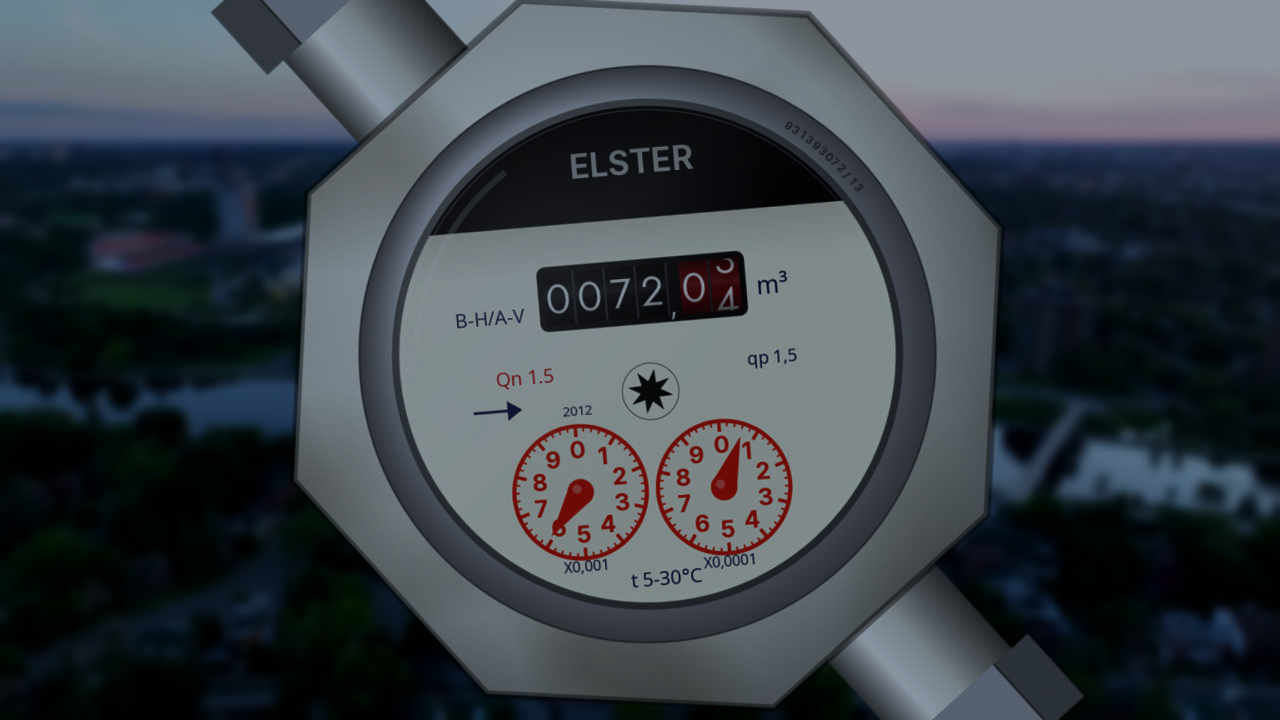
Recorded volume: 72.0360 m³
